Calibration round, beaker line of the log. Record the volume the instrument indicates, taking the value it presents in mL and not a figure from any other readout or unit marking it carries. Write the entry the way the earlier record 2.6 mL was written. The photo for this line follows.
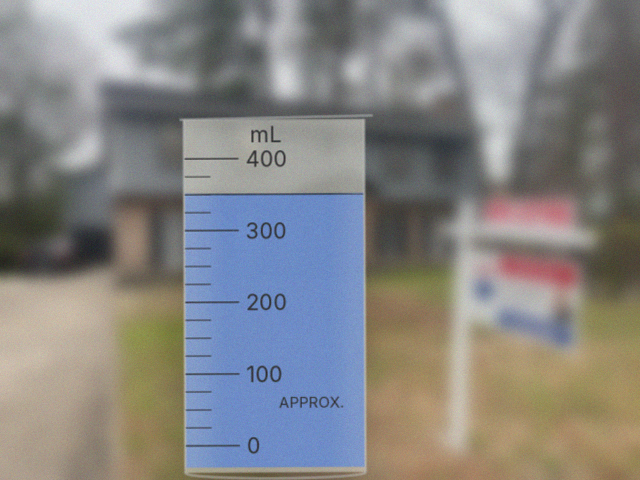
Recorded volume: 350 mL
